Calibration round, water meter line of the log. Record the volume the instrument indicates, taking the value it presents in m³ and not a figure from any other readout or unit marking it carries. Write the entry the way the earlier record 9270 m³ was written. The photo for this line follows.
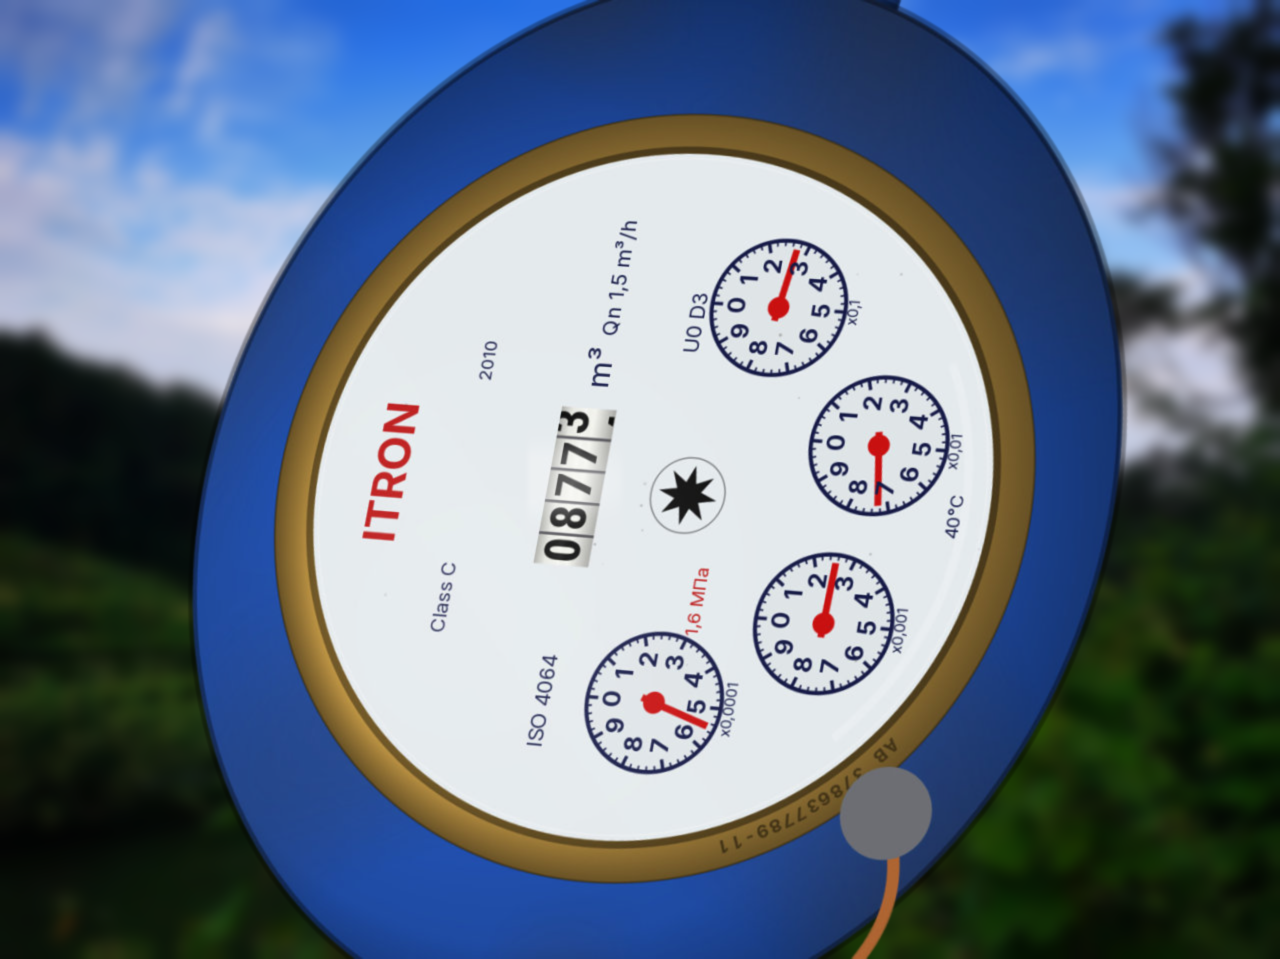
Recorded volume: 8773.2725 m³
